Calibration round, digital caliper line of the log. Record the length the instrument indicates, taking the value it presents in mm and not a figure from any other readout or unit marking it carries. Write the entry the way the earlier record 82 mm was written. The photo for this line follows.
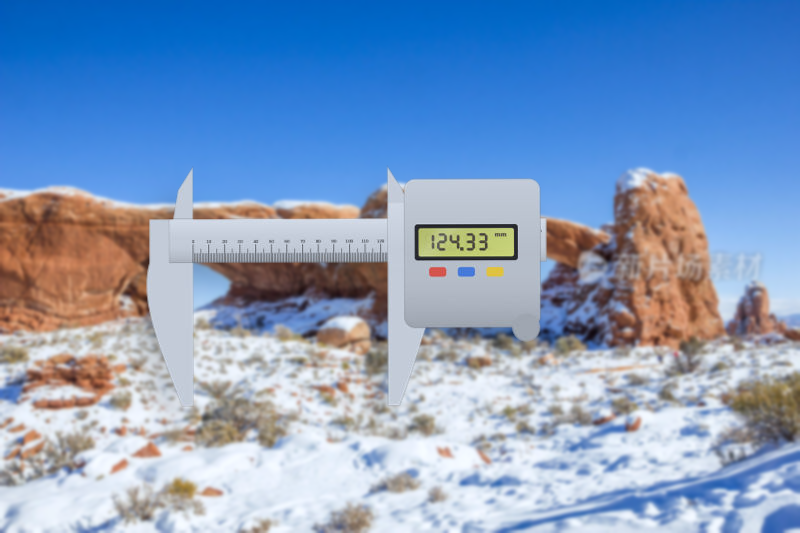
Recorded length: 124.33 mm
